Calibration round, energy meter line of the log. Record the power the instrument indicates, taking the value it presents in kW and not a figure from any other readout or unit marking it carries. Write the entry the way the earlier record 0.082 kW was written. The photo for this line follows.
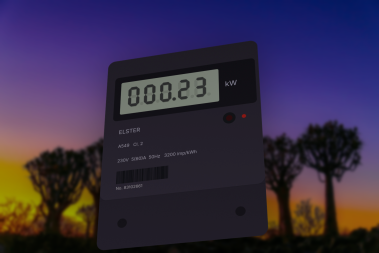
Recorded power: 0.23 kW
